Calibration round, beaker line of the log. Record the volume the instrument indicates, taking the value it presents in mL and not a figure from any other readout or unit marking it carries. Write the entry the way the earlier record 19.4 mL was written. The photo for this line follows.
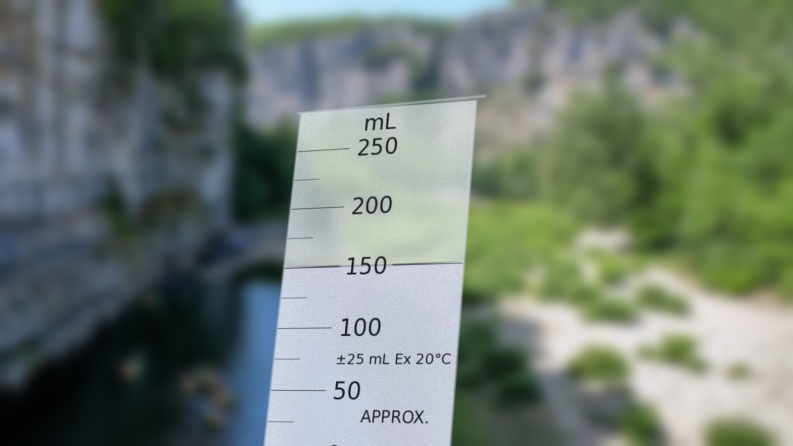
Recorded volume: 150 mL
